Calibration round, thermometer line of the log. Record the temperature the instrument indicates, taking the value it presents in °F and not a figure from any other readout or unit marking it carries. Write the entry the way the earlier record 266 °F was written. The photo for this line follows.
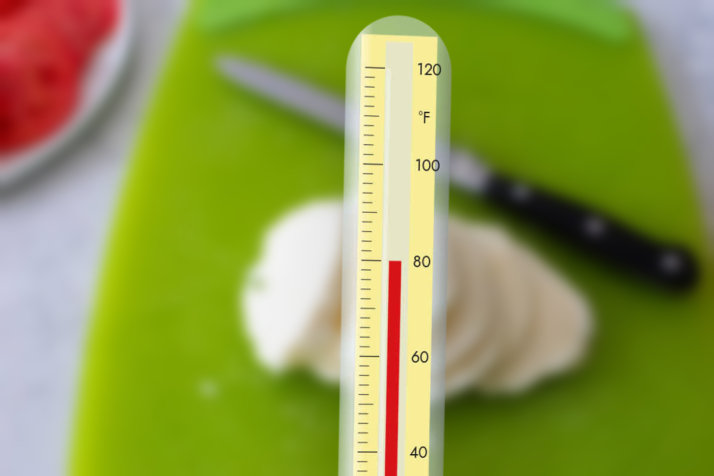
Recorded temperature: 80 °F
